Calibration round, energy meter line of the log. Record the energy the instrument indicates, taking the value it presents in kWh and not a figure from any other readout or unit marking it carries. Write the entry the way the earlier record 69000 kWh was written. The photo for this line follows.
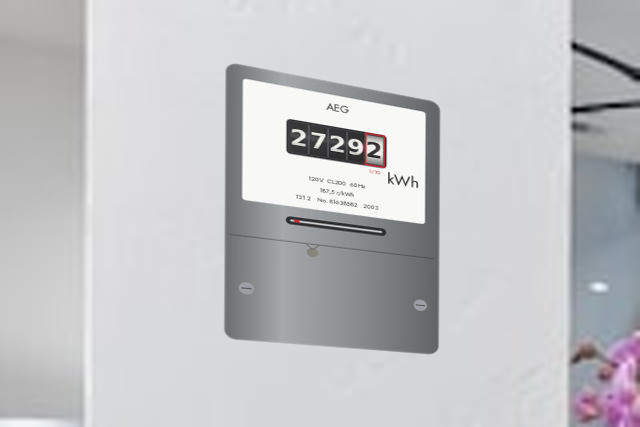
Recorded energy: 2729.2 kWh
